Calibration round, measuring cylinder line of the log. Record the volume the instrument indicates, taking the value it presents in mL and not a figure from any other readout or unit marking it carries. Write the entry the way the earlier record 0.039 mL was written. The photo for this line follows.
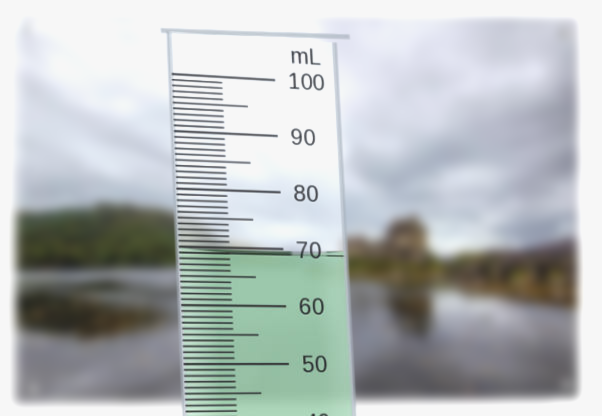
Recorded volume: 69 mL
